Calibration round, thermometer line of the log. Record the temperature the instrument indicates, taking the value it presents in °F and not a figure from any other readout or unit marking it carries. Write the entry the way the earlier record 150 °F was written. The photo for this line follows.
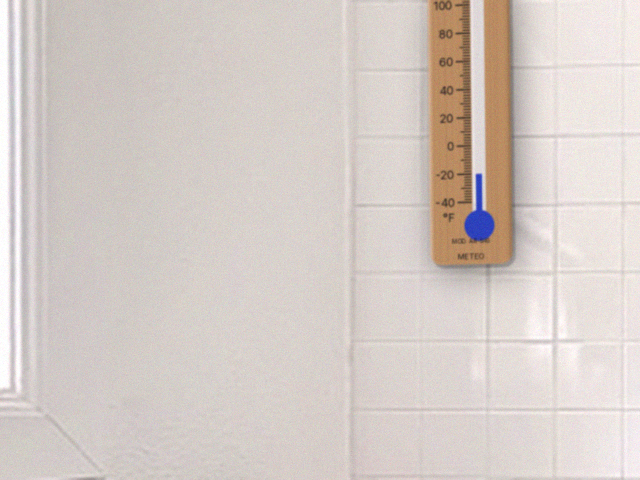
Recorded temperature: -20 °F
